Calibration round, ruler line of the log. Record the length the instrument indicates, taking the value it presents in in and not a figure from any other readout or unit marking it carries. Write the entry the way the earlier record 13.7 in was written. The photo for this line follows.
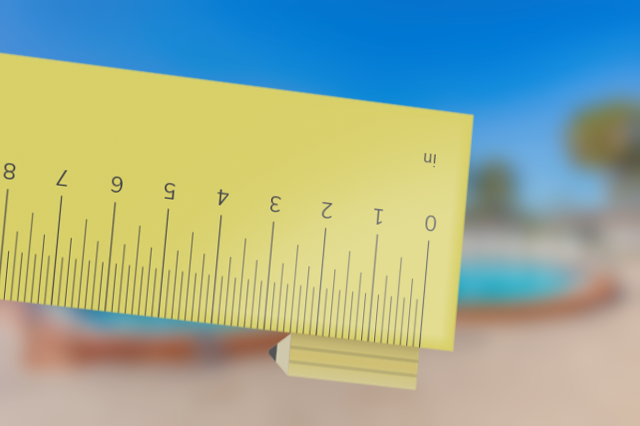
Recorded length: 2.875 in
